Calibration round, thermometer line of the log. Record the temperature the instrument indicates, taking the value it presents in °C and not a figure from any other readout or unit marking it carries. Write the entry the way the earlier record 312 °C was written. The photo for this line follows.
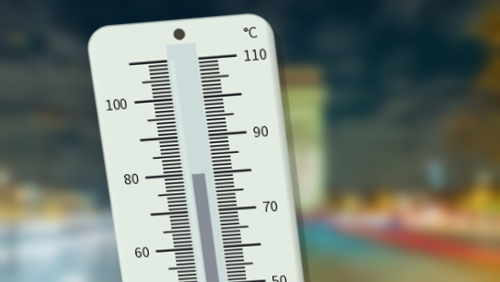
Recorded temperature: 80 °C
